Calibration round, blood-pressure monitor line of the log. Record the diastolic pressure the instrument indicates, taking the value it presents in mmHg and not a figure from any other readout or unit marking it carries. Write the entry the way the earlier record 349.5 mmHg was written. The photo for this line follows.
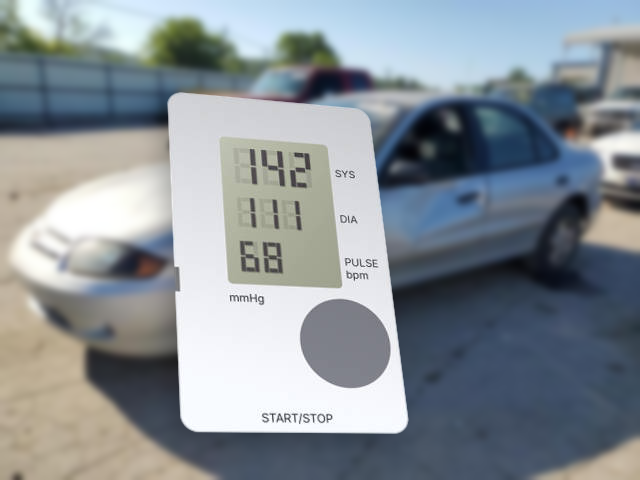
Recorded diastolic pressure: 111 mmHg
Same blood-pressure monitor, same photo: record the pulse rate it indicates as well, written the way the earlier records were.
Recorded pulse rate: 68 bpm
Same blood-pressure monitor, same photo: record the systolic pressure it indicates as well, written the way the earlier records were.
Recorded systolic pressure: 142 mmHg
